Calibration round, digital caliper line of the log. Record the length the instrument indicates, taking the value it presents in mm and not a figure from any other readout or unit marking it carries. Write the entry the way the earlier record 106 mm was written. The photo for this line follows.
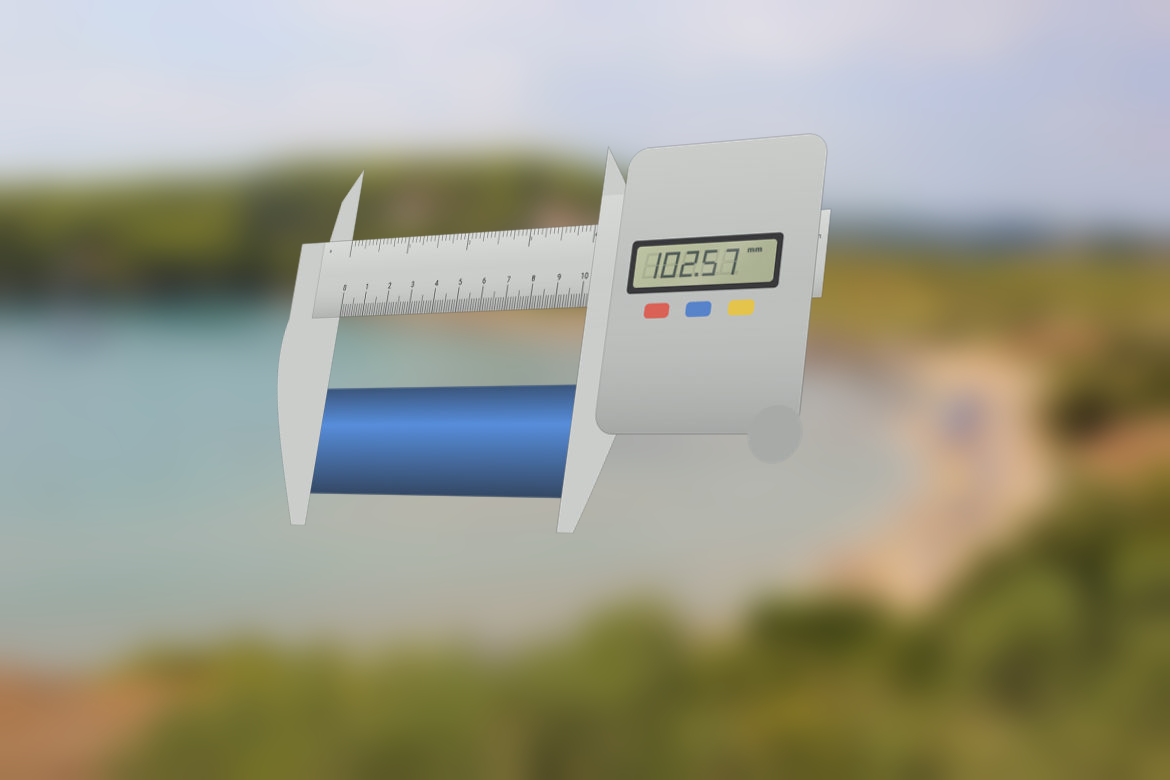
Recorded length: 102.57 mm
